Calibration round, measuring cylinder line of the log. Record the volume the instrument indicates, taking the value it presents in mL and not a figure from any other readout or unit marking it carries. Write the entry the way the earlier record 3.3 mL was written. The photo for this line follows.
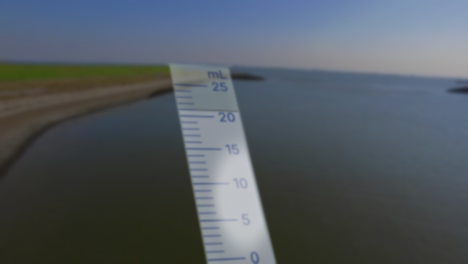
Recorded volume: 21 mL
